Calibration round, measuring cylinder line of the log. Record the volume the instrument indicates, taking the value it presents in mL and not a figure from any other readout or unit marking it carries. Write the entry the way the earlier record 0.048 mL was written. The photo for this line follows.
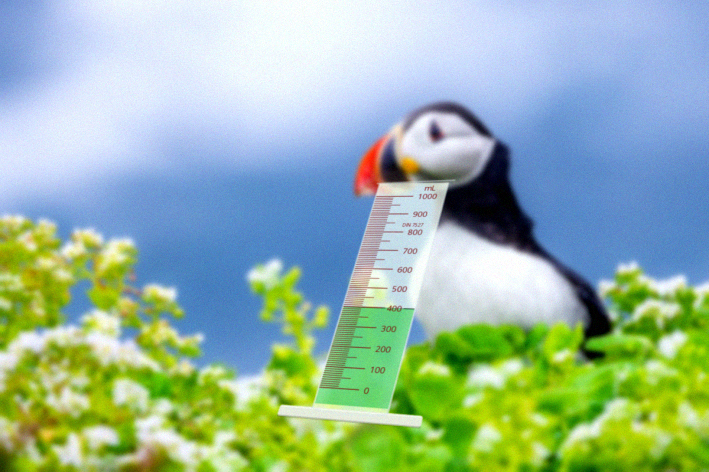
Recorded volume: 400 mL
